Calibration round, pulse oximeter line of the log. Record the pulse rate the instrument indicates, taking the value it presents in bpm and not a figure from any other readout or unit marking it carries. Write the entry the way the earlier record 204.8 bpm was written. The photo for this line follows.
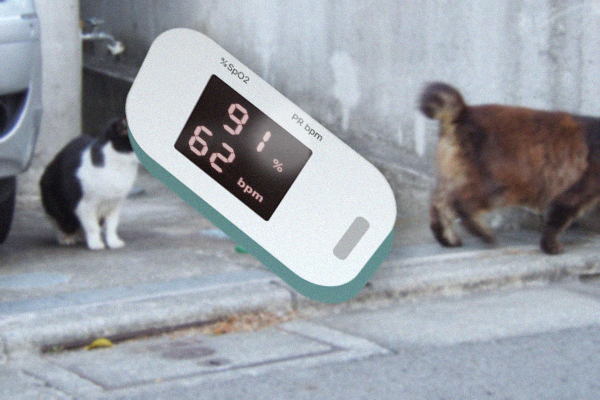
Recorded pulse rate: 62 bpm
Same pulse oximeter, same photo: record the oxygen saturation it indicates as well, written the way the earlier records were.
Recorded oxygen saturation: 91 %
